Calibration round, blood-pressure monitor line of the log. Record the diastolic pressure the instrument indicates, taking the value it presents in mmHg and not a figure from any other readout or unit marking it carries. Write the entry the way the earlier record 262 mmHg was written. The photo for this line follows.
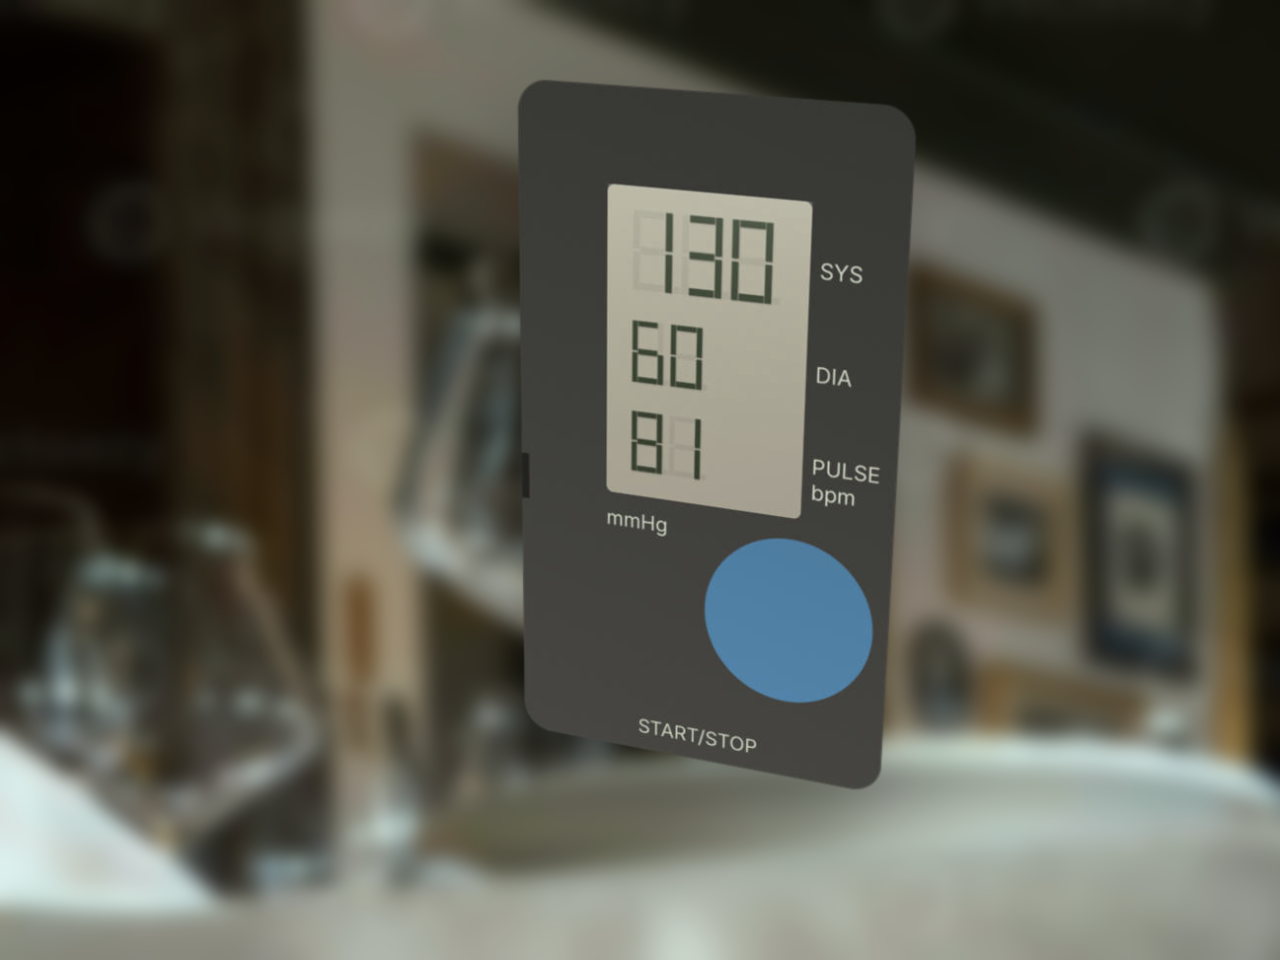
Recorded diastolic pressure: 60 mmHg
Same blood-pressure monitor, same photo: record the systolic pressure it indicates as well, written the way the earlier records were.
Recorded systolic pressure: 130 mmHg
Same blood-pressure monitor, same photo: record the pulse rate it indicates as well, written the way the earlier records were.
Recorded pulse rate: 81 bpm
